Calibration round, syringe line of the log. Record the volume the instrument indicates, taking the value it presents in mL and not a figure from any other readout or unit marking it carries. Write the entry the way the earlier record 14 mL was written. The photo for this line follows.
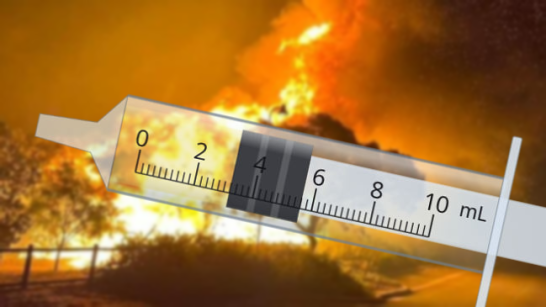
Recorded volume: 3.2 mL
